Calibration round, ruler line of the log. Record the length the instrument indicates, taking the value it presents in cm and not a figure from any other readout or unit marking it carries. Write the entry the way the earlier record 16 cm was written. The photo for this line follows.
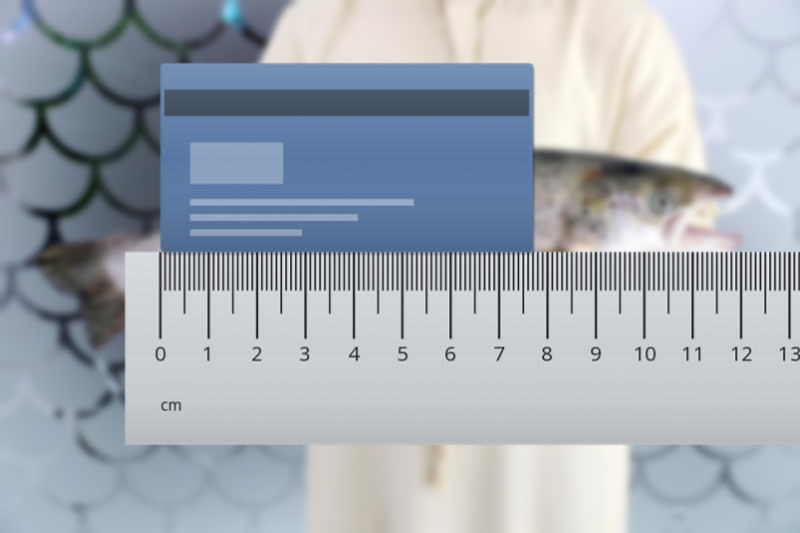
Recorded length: 7.7 cm
